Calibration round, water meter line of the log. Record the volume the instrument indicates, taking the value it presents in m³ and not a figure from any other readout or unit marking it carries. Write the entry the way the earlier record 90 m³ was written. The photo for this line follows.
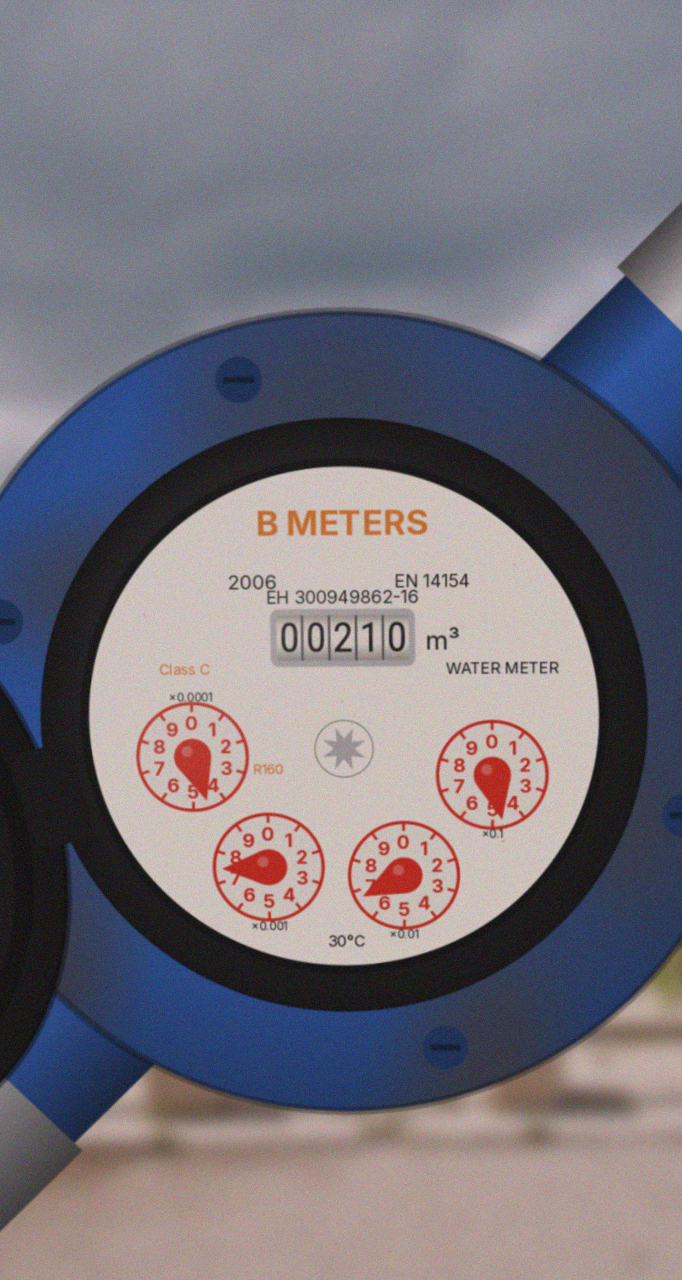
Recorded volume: 210.4674 m³
